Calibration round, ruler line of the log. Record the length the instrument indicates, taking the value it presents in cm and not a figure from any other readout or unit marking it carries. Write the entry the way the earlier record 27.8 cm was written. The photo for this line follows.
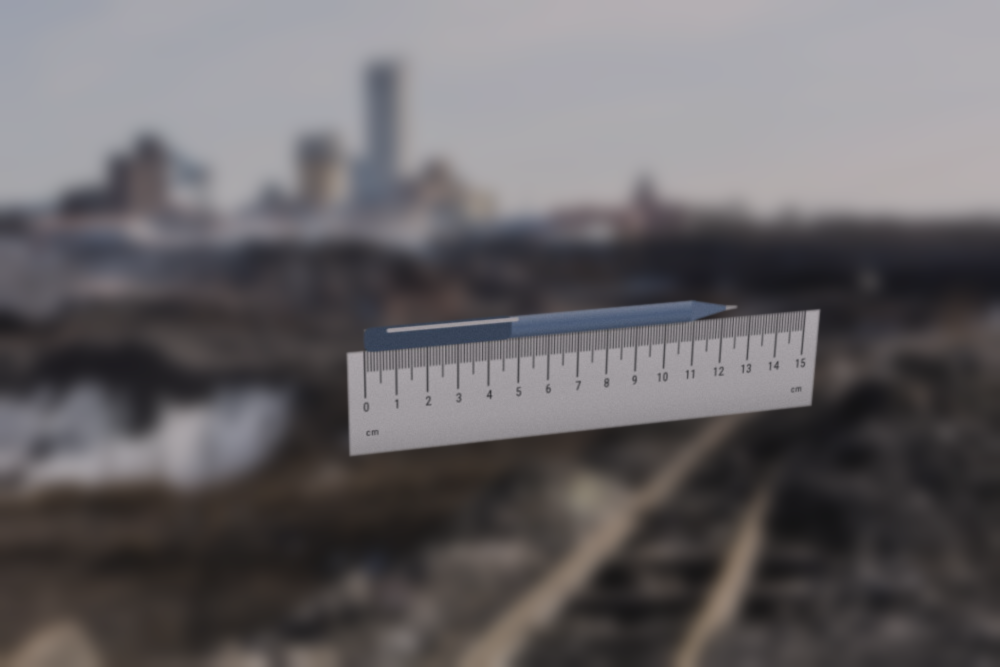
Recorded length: 12.5 cm
